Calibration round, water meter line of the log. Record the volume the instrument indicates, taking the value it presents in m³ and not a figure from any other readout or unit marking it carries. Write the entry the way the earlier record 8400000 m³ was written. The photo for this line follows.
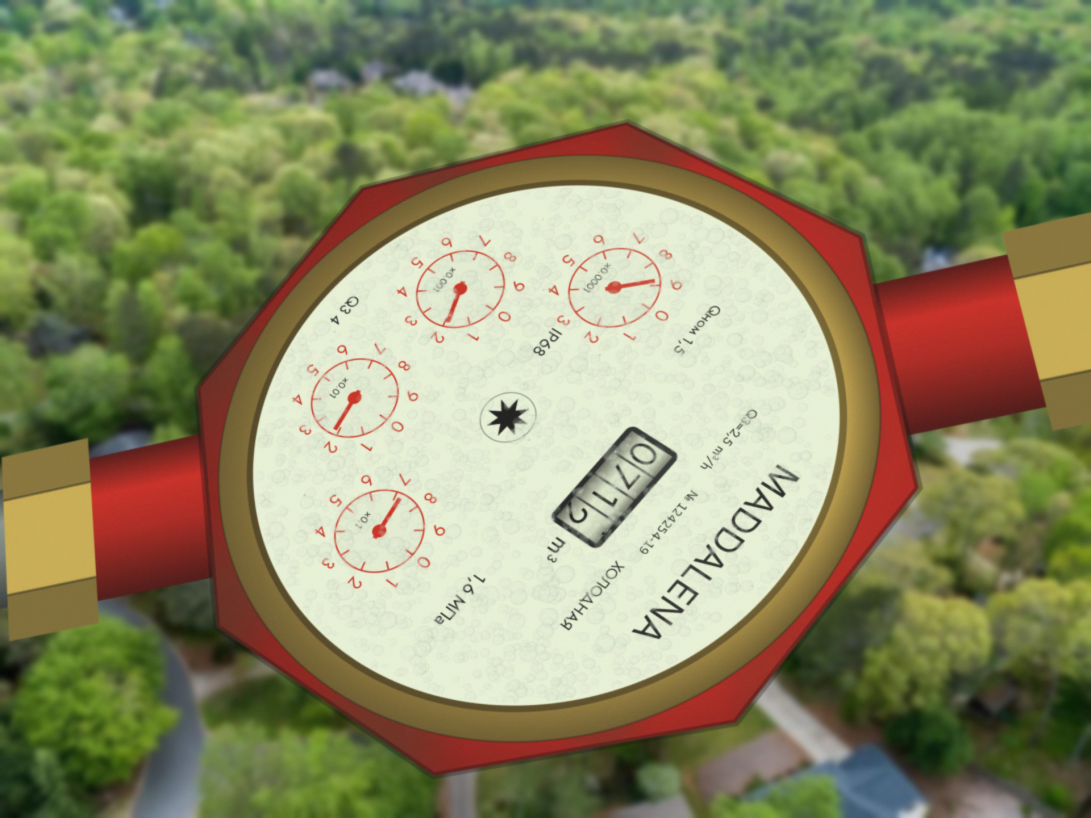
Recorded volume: 711.7218 m³
